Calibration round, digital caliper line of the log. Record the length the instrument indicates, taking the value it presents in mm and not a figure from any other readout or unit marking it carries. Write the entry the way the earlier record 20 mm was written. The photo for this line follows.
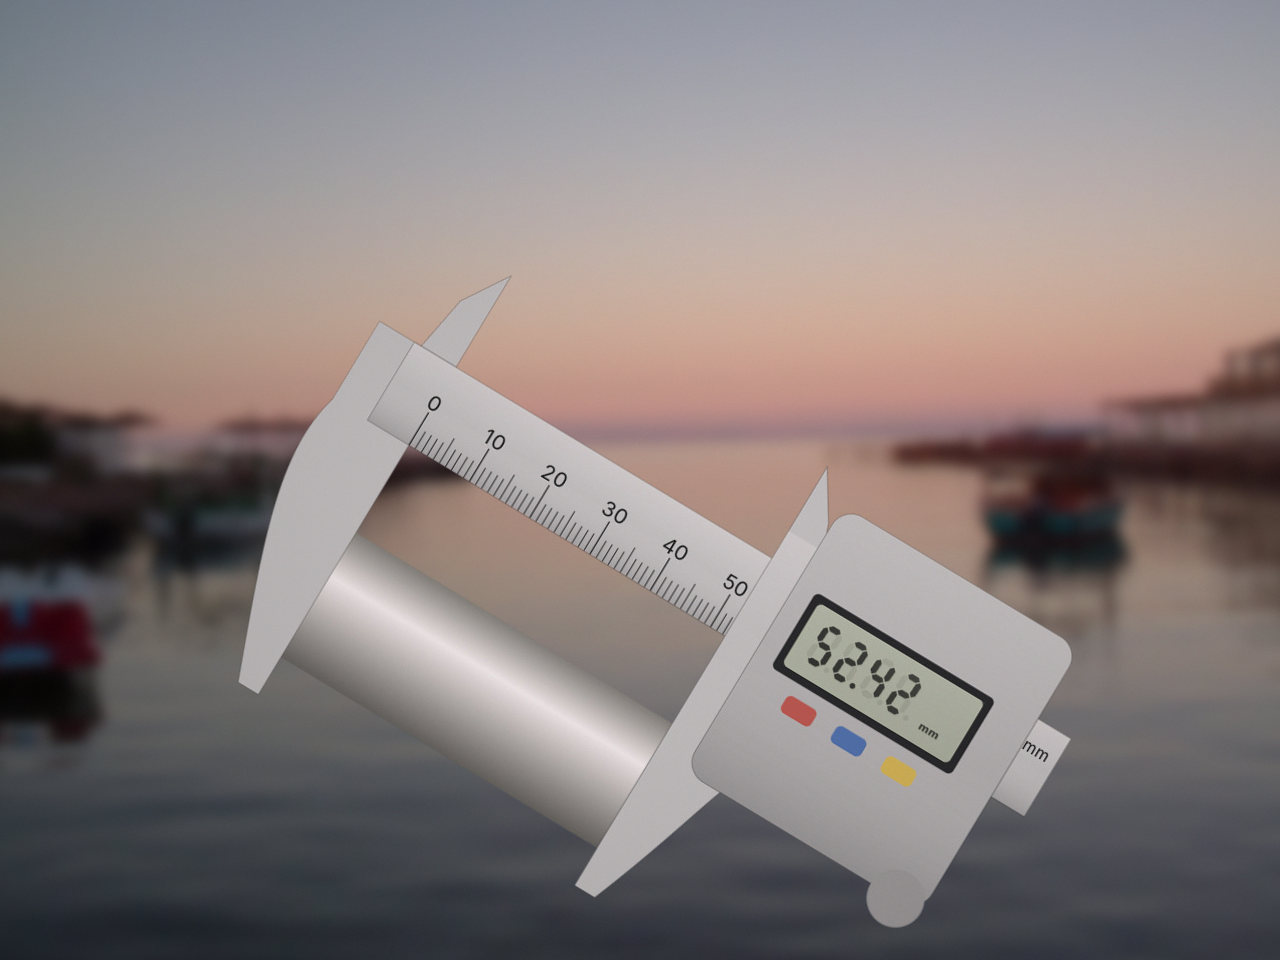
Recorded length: 52.42 mm
